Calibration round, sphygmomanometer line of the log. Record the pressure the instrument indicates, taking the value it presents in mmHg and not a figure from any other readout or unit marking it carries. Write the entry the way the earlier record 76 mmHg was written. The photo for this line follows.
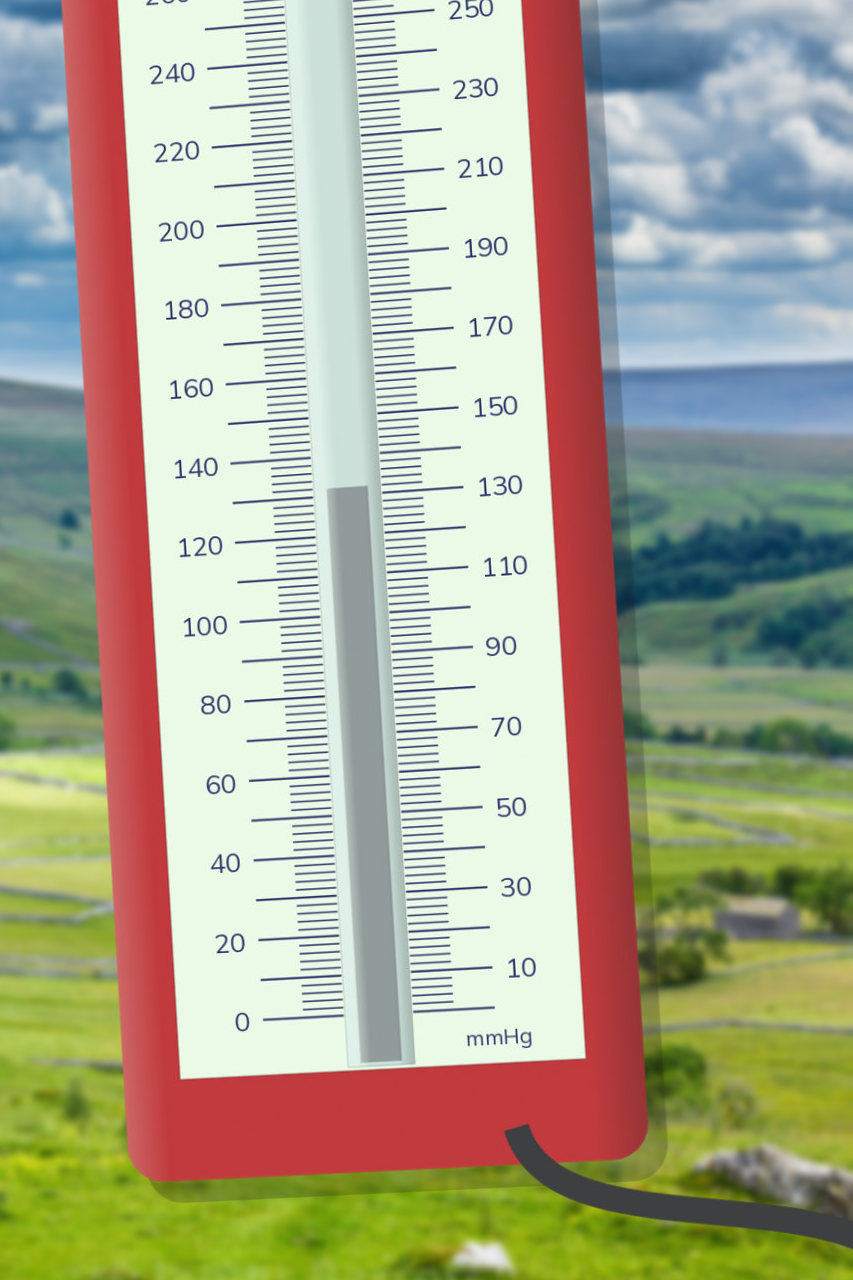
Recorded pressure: 132 mmHg
